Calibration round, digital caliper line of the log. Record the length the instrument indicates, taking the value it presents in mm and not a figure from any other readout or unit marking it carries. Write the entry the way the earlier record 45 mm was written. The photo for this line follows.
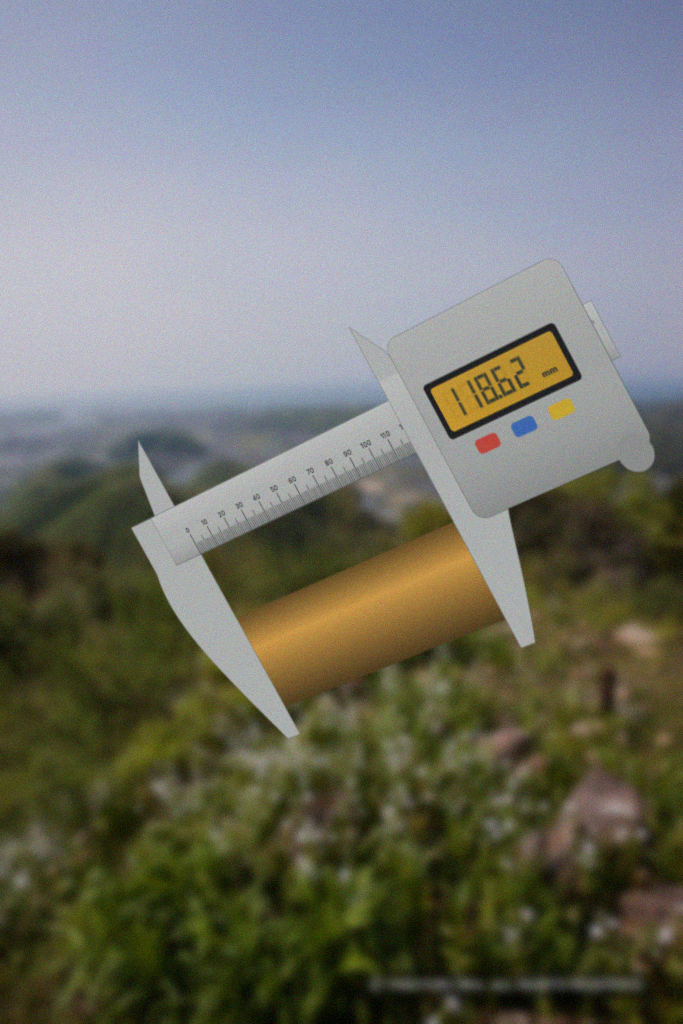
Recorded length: 118.62 mm
